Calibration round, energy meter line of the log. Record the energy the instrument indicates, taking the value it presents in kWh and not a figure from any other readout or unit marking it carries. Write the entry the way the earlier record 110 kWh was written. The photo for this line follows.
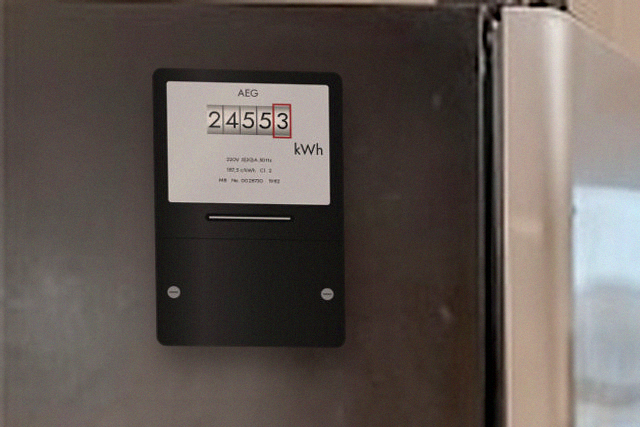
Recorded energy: 2455.3 kWh
